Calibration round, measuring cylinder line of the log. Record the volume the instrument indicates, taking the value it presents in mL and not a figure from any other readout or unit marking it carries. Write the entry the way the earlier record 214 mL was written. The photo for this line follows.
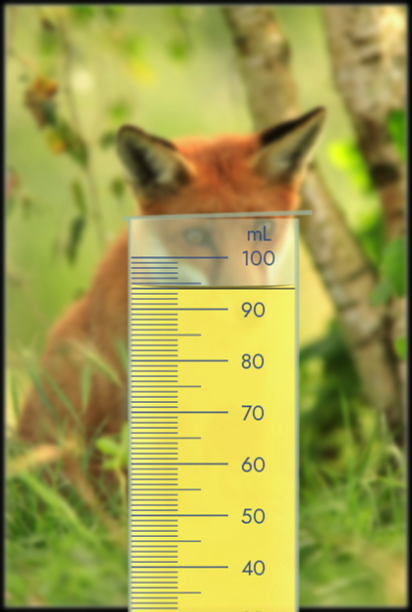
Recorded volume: 94 mL
